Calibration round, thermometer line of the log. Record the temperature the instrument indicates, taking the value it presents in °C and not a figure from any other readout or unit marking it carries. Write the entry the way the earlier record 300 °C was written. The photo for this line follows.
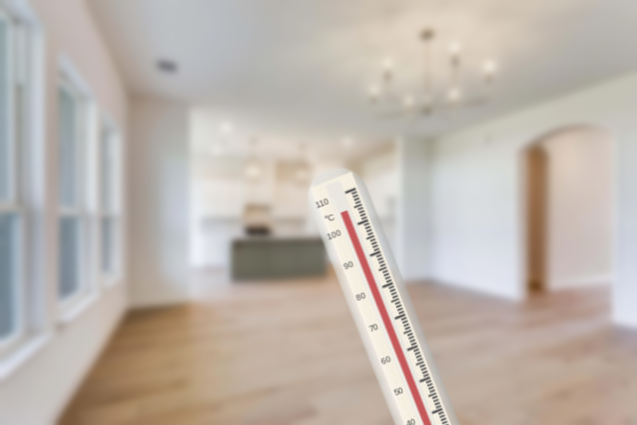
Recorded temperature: 105 °C
